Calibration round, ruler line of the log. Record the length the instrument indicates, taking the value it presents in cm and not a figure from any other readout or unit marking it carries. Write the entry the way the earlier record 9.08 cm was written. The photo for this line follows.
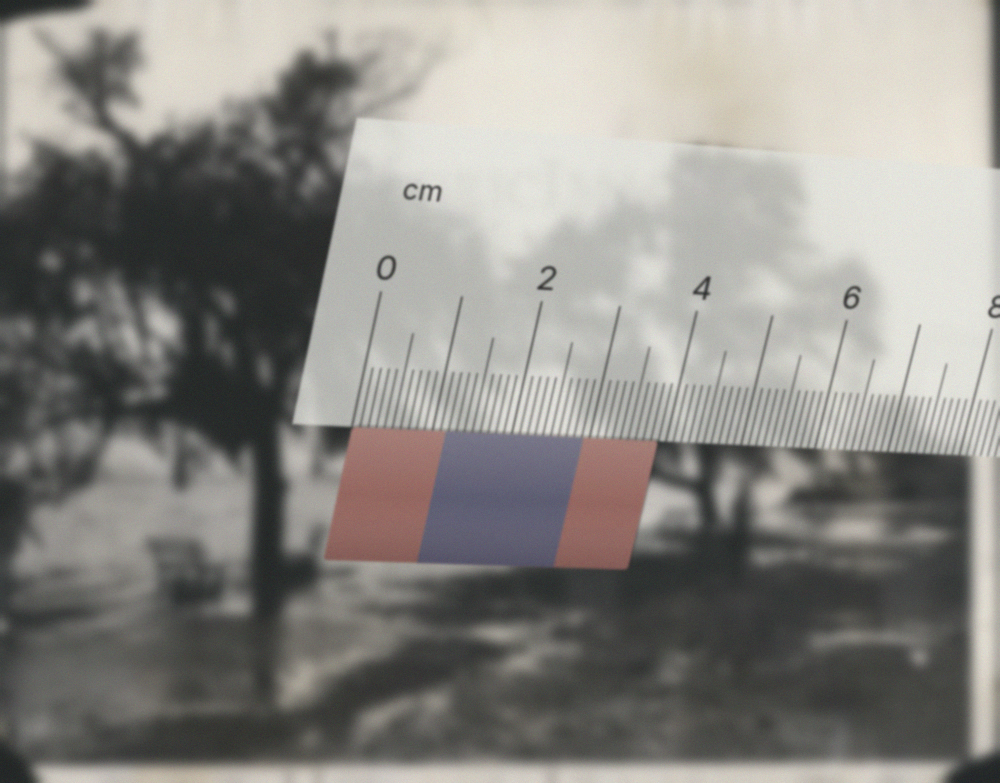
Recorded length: 3.9 cm
